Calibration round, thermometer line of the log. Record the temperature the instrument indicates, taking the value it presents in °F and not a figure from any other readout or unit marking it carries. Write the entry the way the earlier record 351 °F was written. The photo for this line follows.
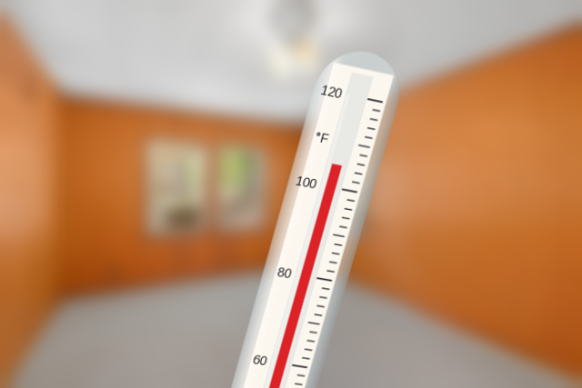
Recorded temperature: 105 °F
